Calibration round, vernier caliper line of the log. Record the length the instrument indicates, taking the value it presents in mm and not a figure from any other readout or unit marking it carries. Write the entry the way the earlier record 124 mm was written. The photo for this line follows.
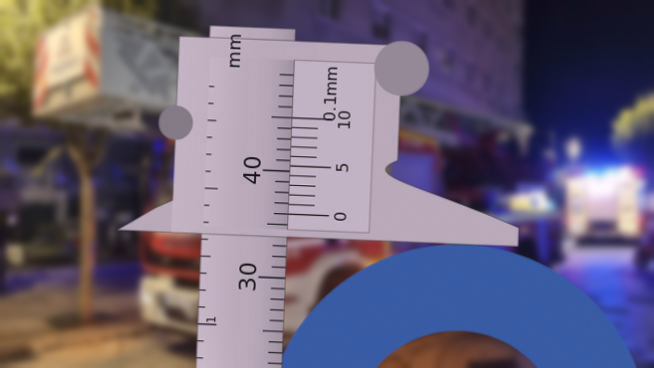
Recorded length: 36.0 mm
